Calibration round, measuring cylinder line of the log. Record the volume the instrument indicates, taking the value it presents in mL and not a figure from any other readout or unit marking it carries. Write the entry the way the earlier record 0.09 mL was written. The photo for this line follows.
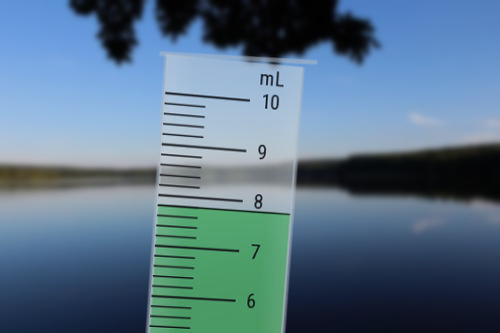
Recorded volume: 7.8 mL
